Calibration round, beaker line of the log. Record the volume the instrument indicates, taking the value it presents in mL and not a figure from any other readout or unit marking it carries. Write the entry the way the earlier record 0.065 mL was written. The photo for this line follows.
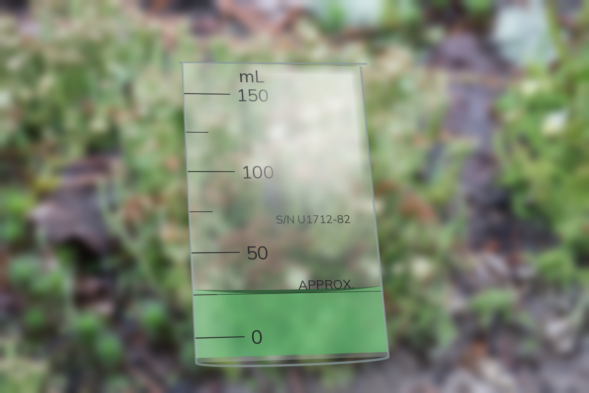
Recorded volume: 25 mL
